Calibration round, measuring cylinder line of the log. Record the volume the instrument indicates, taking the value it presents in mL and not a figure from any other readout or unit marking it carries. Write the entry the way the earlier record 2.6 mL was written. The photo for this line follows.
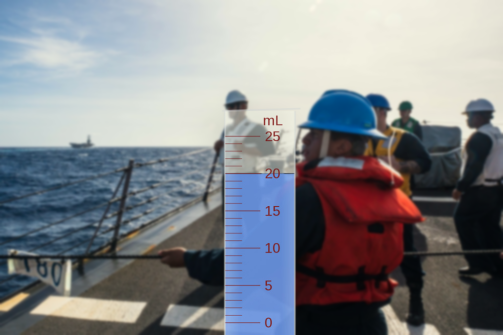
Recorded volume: 20 mL
